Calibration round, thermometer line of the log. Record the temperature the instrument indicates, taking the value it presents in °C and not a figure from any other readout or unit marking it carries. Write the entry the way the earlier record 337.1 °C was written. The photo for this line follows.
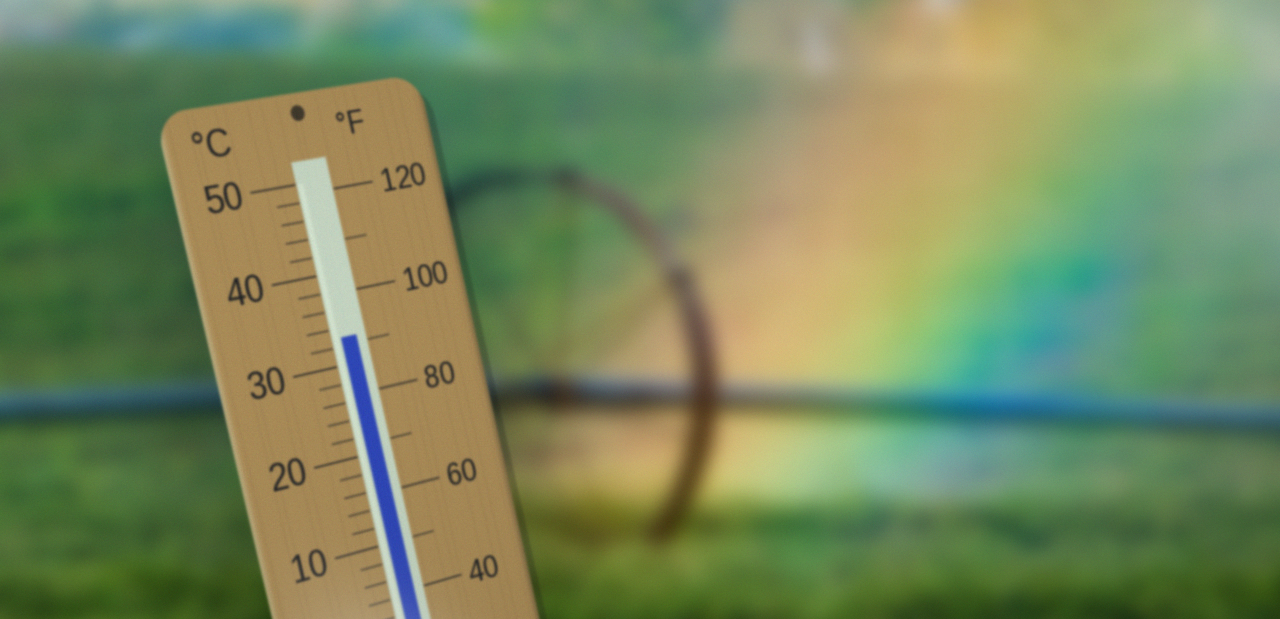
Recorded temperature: 33 °C
